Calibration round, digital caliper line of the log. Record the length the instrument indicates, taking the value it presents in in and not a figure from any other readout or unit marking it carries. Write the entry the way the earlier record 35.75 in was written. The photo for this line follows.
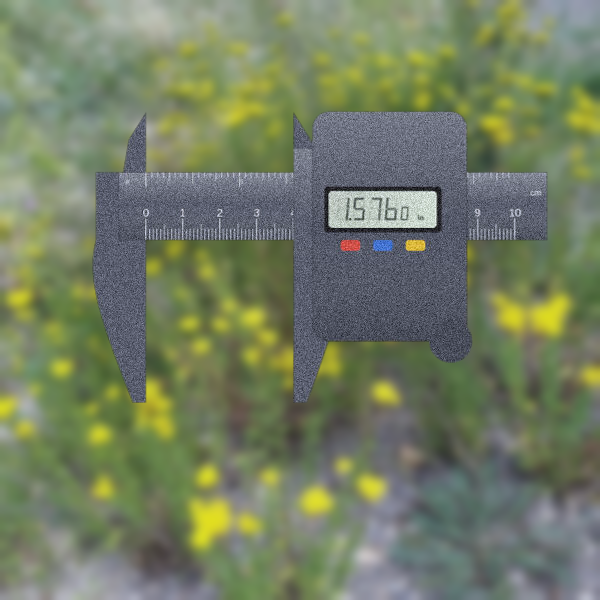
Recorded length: 1.5760 in
